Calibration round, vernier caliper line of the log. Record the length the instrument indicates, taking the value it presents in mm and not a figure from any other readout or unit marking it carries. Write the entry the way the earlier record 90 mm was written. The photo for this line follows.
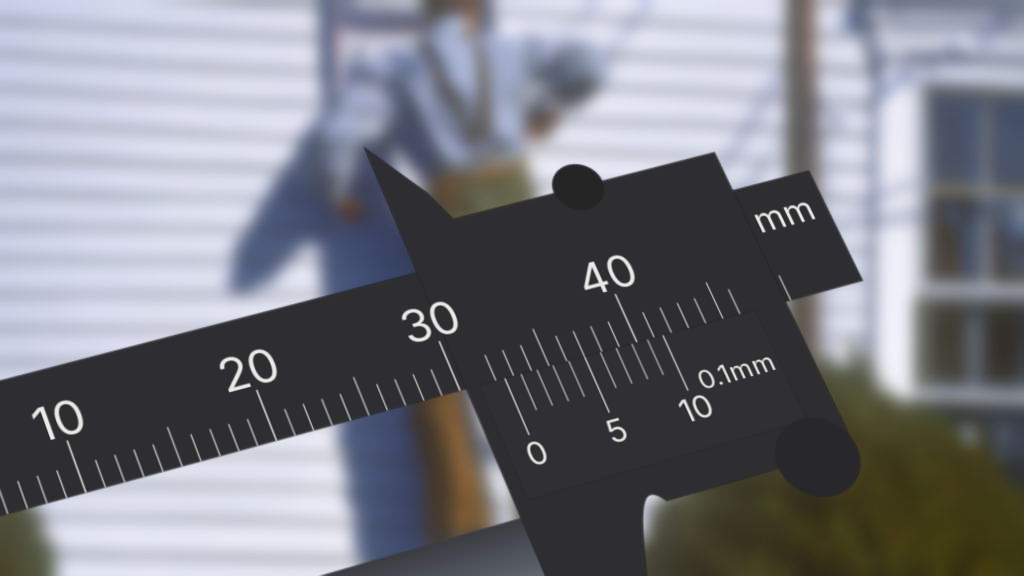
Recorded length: 32.5 mm
